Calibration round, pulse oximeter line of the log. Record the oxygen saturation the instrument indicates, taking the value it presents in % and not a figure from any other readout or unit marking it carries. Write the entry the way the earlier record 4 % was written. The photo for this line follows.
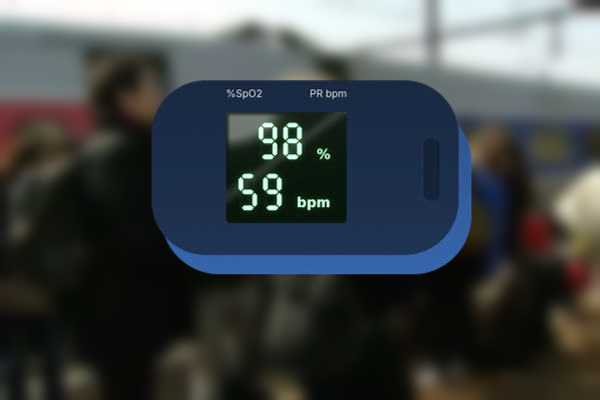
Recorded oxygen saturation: 98 %
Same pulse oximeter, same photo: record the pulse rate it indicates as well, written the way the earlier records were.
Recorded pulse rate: 59 bpm
